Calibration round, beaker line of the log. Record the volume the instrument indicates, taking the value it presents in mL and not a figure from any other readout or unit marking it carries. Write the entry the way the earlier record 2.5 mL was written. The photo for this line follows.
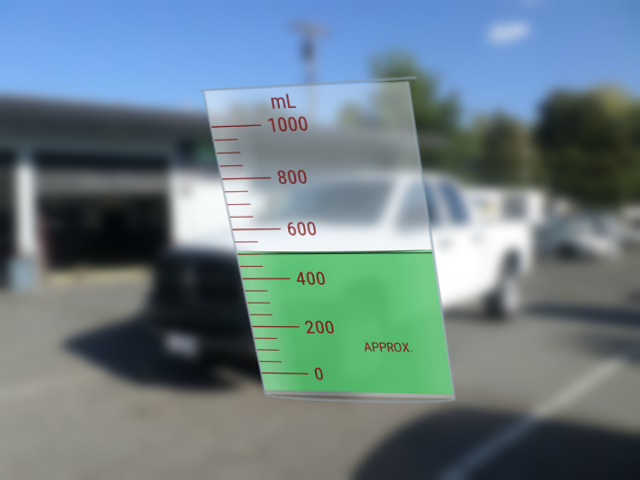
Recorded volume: 500 mL
